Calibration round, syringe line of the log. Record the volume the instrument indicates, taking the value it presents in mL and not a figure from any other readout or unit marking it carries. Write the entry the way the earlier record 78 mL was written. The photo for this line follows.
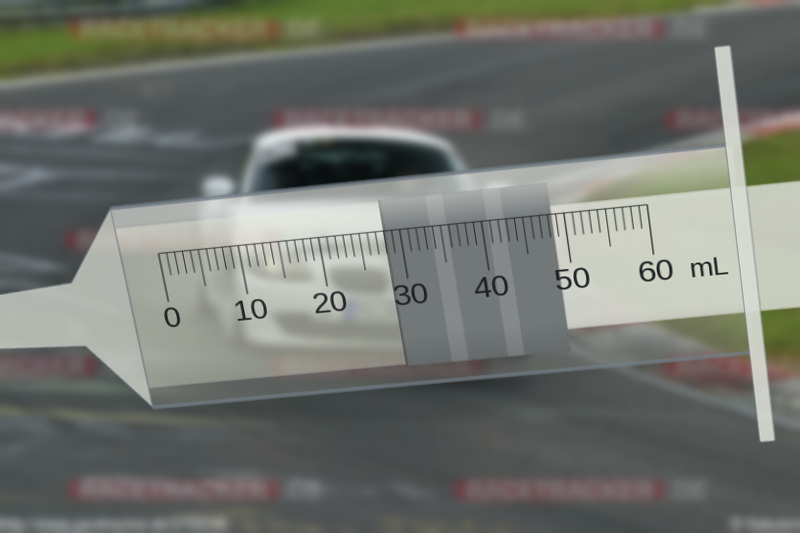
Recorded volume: 28 mL
